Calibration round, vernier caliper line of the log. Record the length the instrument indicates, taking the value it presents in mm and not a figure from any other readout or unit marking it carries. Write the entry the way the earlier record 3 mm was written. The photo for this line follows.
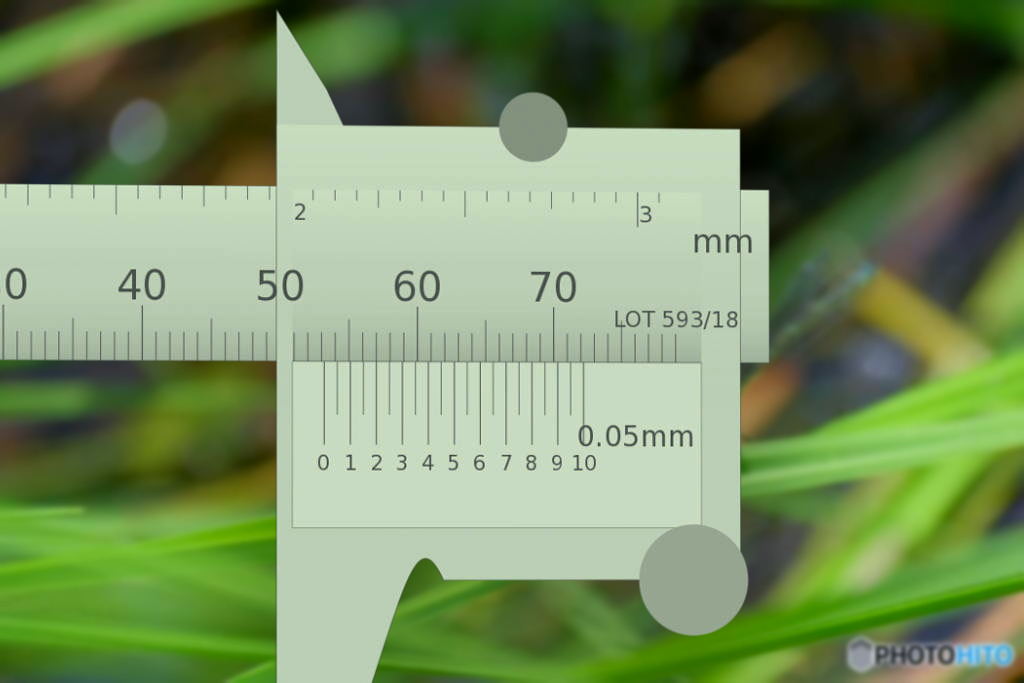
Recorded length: 53.2 mm
